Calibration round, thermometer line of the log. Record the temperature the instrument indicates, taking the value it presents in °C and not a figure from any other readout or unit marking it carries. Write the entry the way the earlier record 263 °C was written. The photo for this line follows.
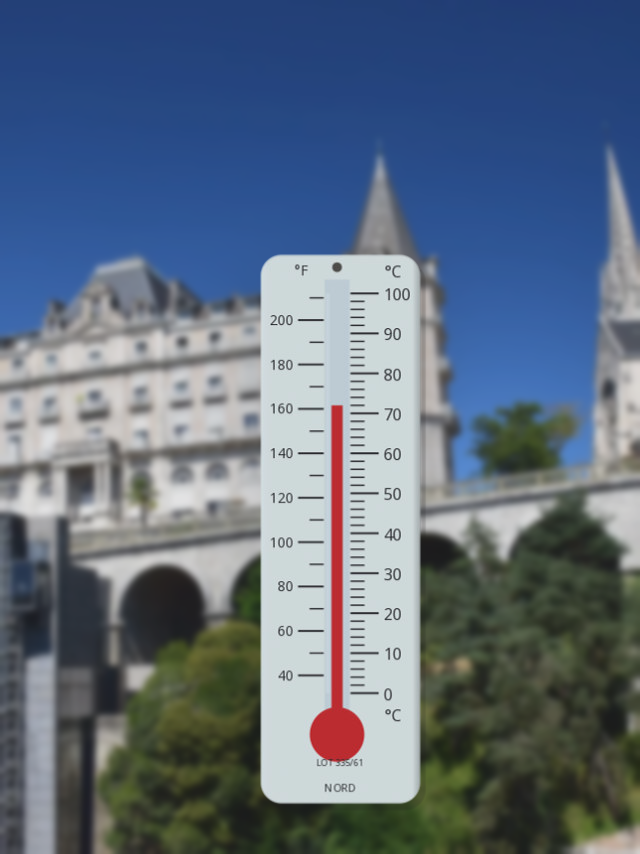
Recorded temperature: 72 °C
